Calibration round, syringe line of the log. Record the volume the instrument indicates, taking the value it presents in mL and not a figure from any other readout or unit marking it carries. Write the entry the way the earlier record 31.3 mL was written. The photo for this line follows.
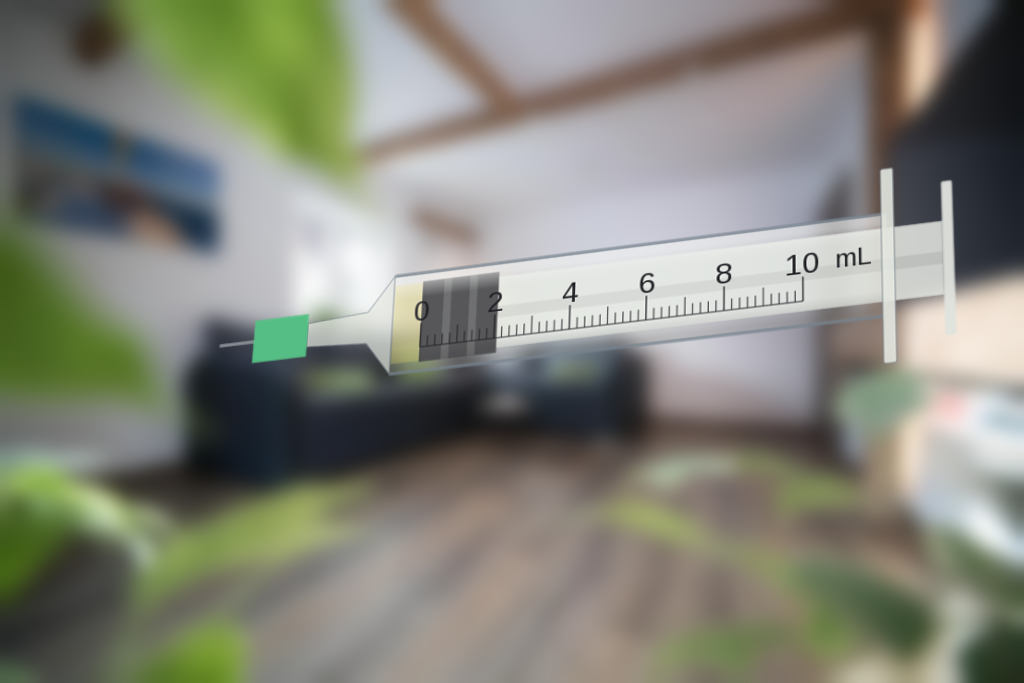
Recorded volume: 0 mL
